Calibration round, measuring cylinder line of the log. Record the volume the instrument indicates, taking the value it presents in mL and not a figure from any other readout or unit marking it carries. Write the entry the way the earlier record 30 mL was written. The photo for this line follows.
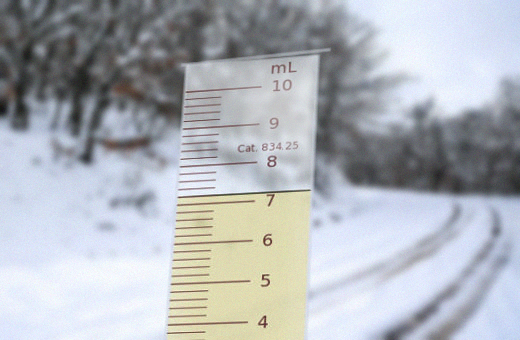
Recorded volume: 7.2 mL
